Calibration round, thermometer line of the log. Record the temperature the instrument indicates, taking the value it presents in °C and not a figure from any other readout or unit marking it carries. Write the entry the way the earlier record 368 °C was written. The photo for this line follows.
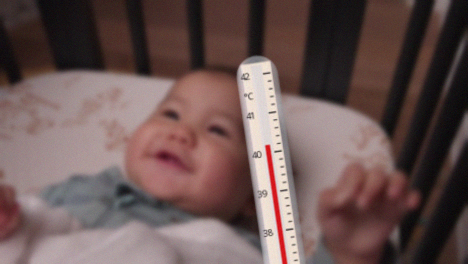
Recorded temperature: 40.2 °C
